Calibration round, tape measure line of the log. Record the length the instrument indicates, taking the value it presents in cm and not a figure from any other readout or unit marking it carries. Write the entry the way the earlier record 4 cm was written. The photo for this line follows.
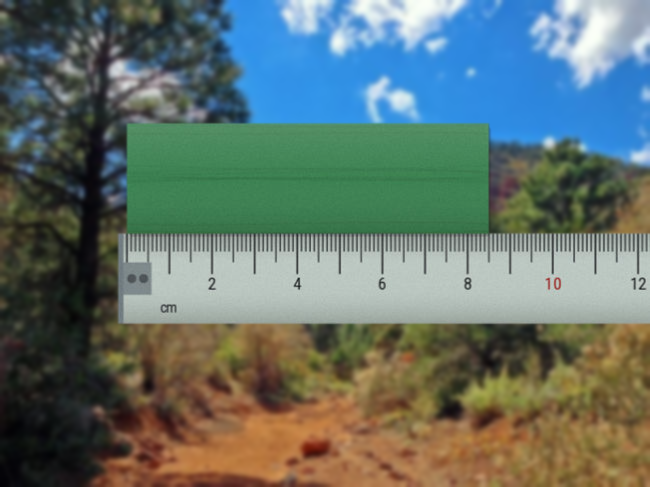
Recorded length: 8.5 cm
